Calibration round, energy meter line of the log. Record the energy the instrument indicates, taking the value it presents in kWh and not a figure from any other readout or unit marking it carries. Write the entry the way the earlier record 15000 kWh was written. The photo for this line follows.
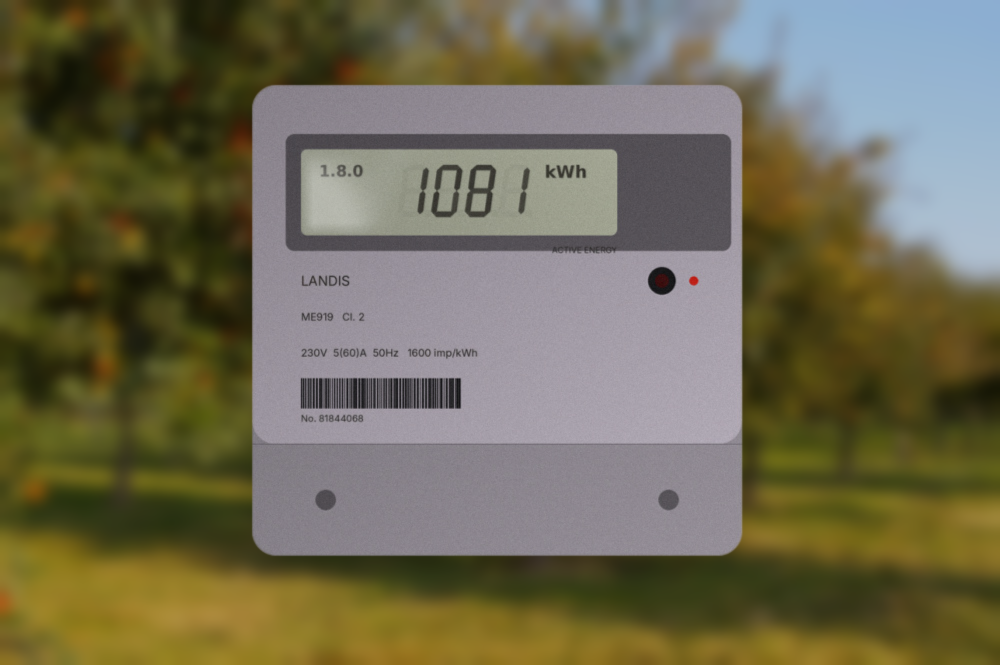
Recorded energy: 1081 kWh
